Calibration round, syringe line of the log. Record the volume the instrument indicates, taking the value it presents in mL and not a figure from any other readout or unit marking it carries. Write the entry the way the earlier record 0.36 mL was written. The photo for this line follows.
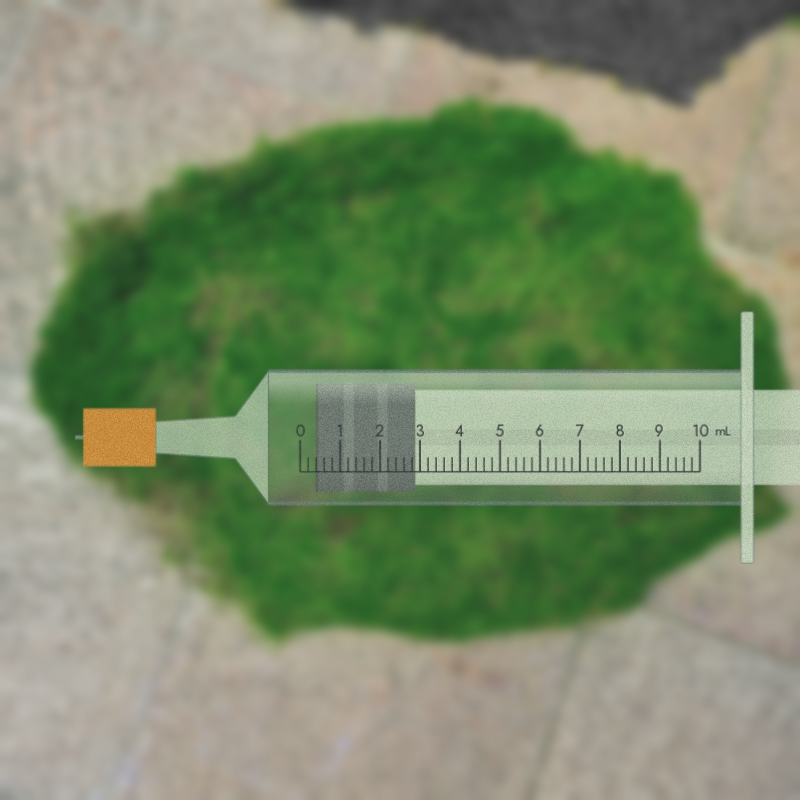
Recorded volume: 0.4 mL
